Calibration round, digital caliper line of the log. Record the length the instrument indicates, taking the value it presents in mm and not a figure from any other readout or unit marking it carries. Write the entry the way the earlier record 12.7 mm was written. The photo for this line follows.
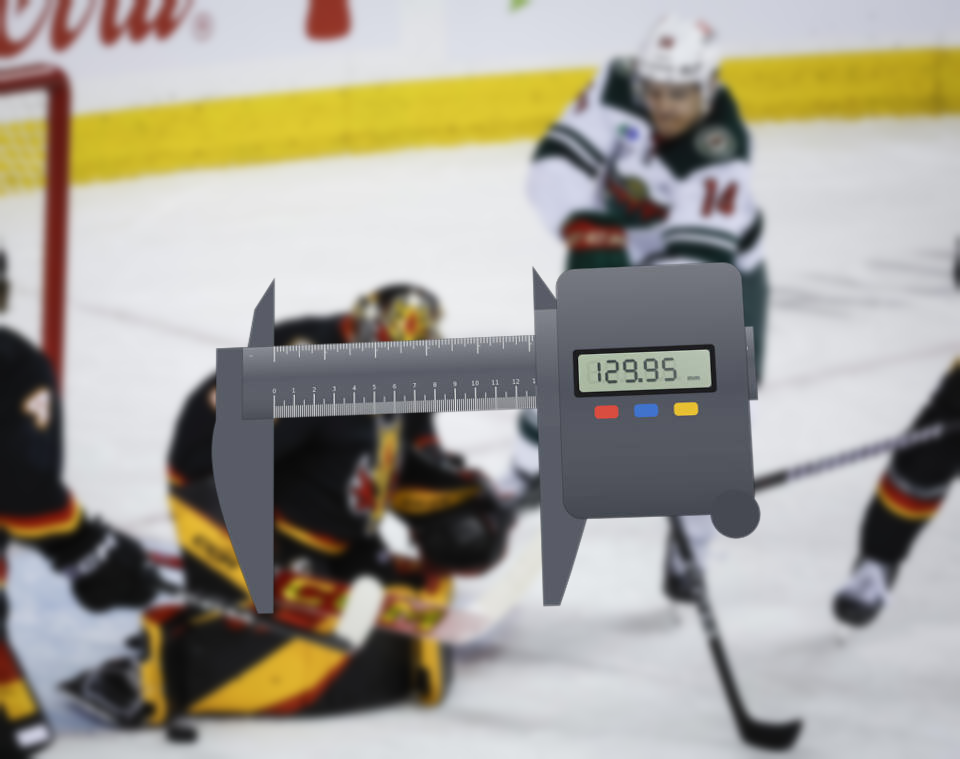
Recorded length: 129.95 mm
